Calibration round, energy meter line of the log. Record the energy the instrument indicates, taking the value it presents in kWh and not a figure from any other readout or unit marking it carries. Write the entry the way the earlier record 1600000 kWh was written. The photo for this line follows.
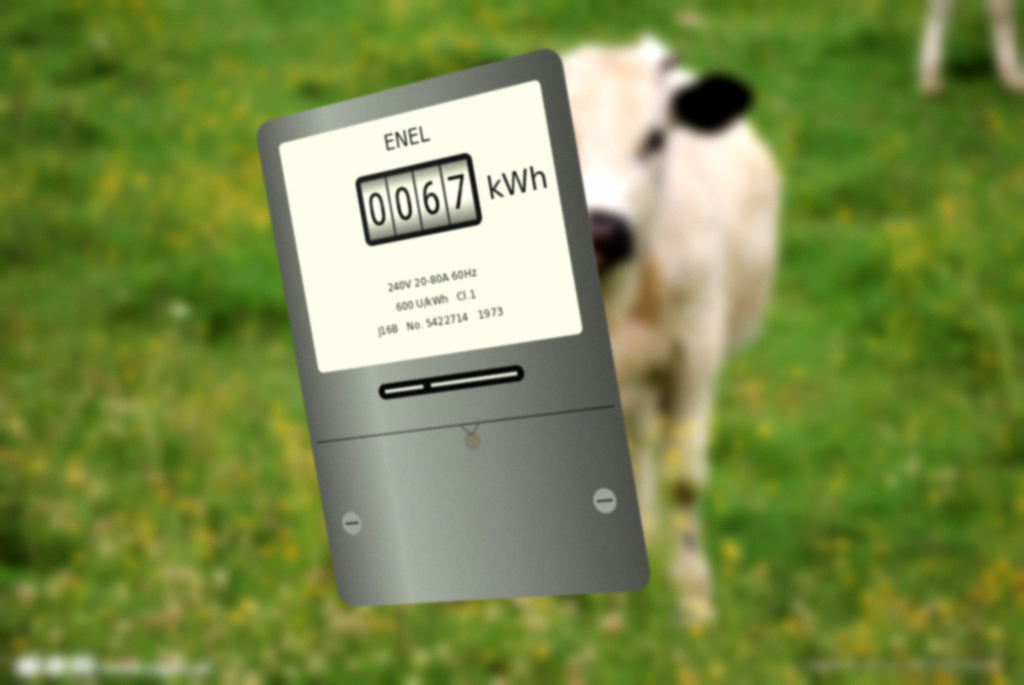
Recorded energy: 67 kWh
